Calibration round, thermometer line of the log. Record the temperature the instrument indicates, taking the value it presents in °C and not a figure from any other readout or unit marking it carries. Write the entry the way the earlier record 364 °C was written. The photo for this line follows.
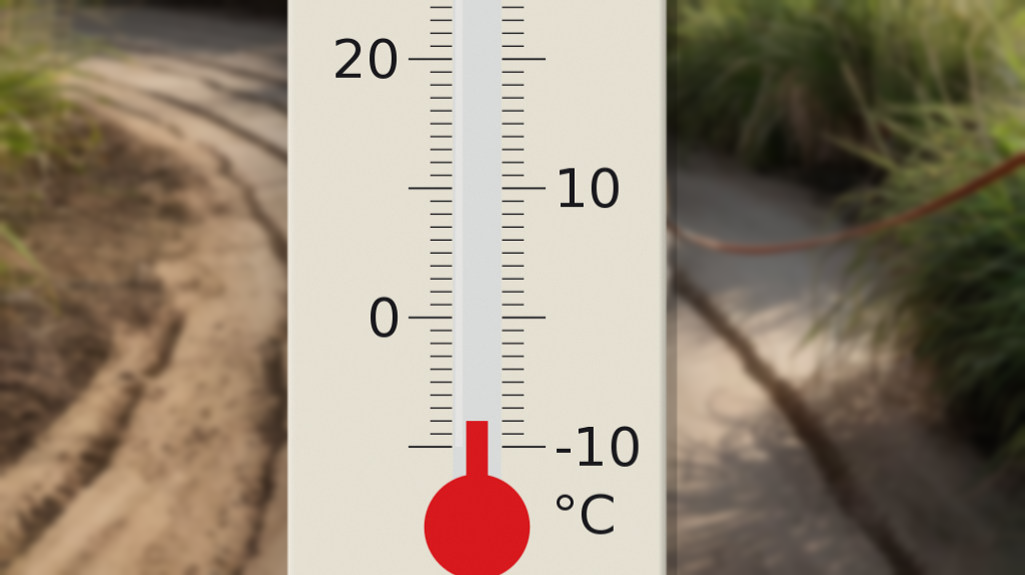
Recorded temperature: -8 °C
